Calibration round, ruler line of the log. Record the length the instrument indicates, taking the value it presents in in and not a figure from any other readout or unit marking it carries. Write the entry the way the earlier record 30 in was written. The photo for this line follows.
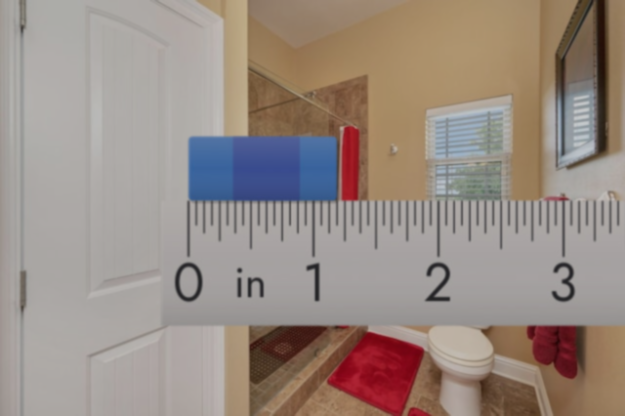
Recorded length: 1.1875 in
